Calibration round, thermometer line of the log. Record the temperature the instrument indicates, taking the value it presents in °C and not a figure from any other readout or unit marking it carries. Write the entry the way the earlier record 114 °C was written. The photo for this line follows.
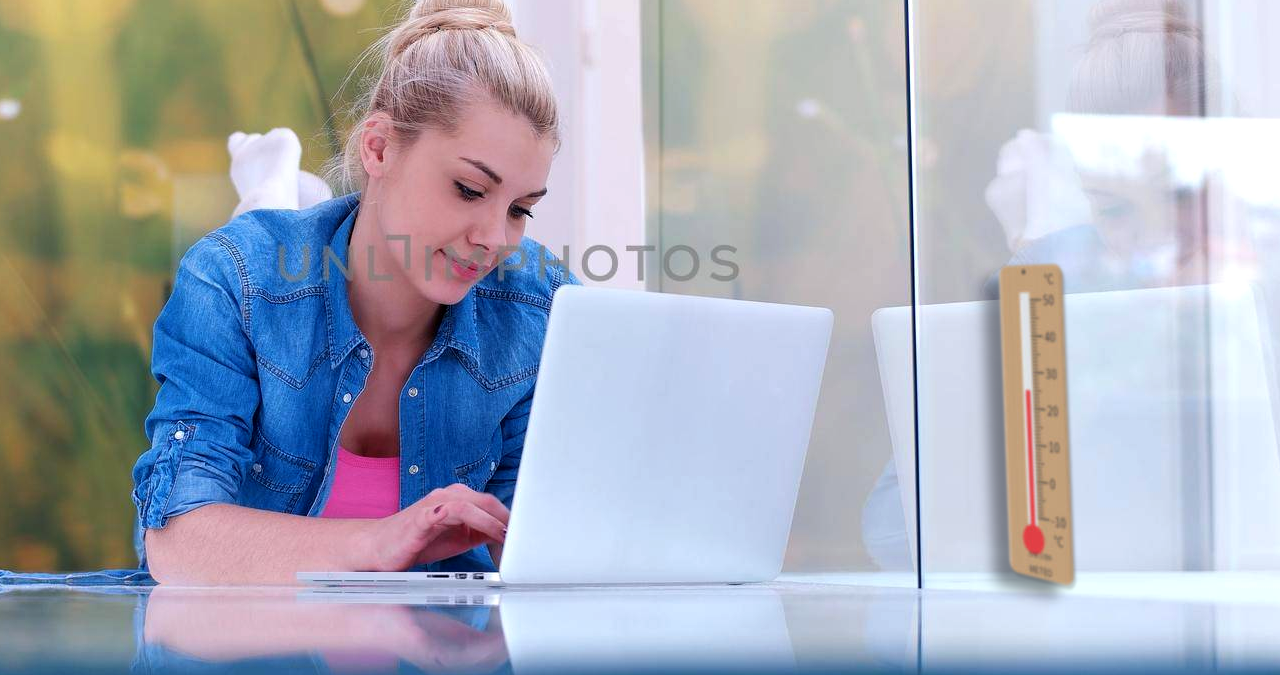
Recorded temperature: 25 °C
